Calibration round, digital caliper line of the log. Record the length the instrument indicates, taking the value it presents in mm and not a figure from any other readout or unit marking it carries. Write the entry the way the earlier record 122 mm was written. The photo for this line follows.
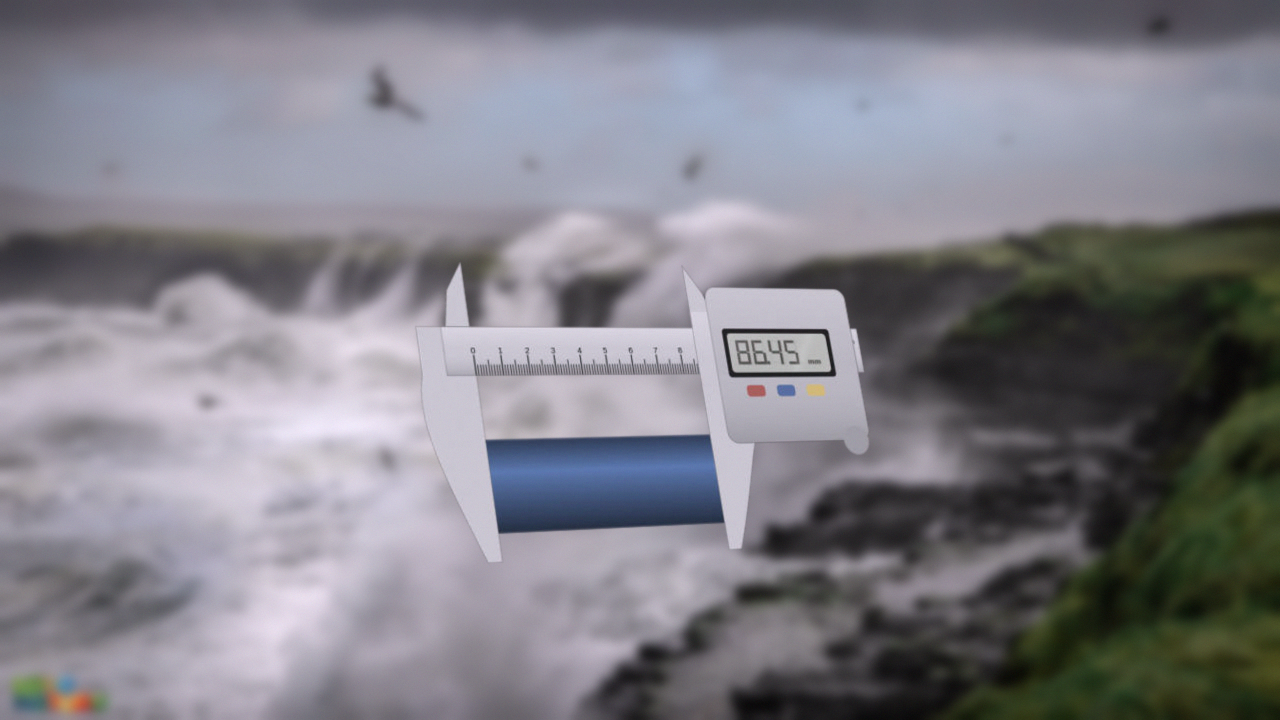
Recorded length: 86.45 mm
